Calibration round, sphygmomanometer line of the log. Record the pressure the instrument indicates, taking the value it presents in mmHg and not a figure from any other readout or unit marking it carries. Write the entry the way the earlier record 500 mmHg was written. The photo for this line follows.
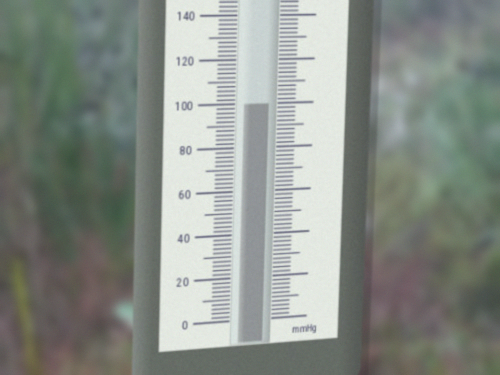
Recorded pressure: 100 mmHg
